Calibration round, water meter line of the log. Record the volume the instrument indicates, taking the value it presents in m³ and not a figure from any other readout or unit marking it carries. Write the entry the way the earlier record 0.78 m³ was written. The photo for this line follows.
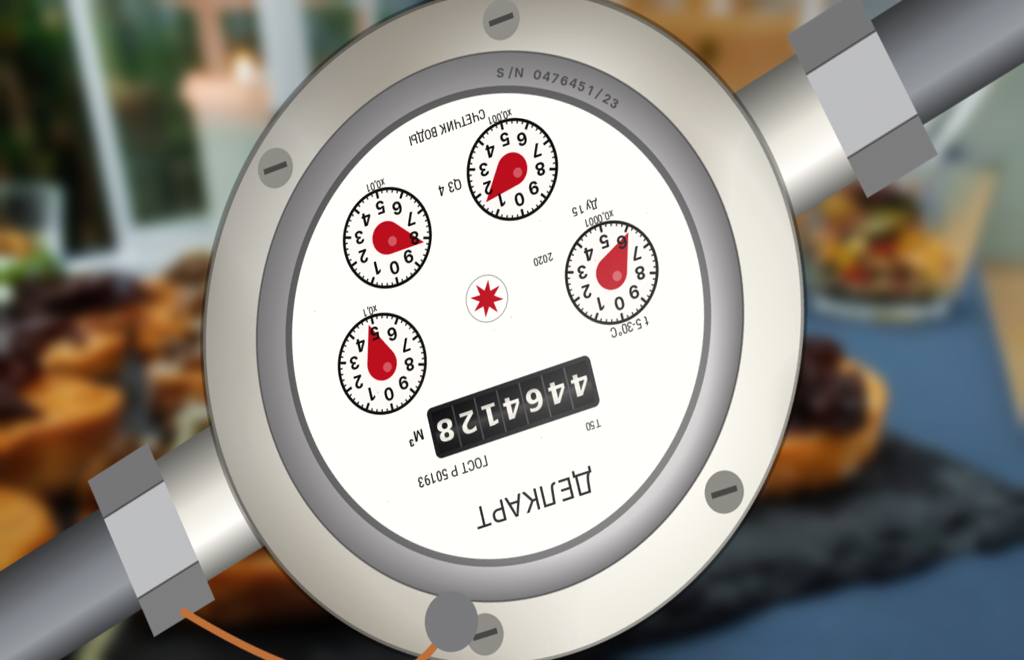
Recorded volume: 4464128.4816 m³
